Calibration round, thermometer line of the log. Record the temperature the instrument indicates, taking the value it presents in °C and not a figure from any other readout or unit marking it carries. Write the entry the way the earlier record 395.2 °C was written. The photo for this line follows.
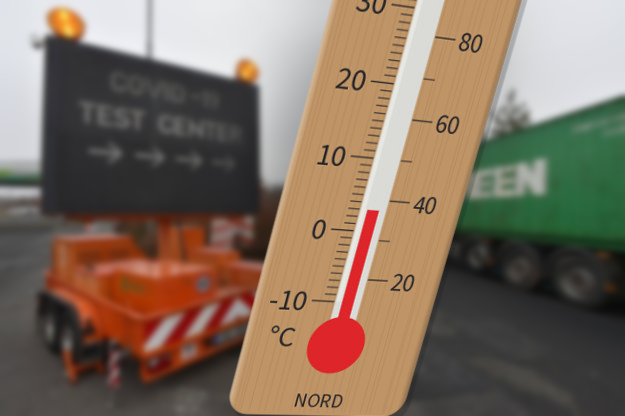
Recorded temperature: 3 °C
